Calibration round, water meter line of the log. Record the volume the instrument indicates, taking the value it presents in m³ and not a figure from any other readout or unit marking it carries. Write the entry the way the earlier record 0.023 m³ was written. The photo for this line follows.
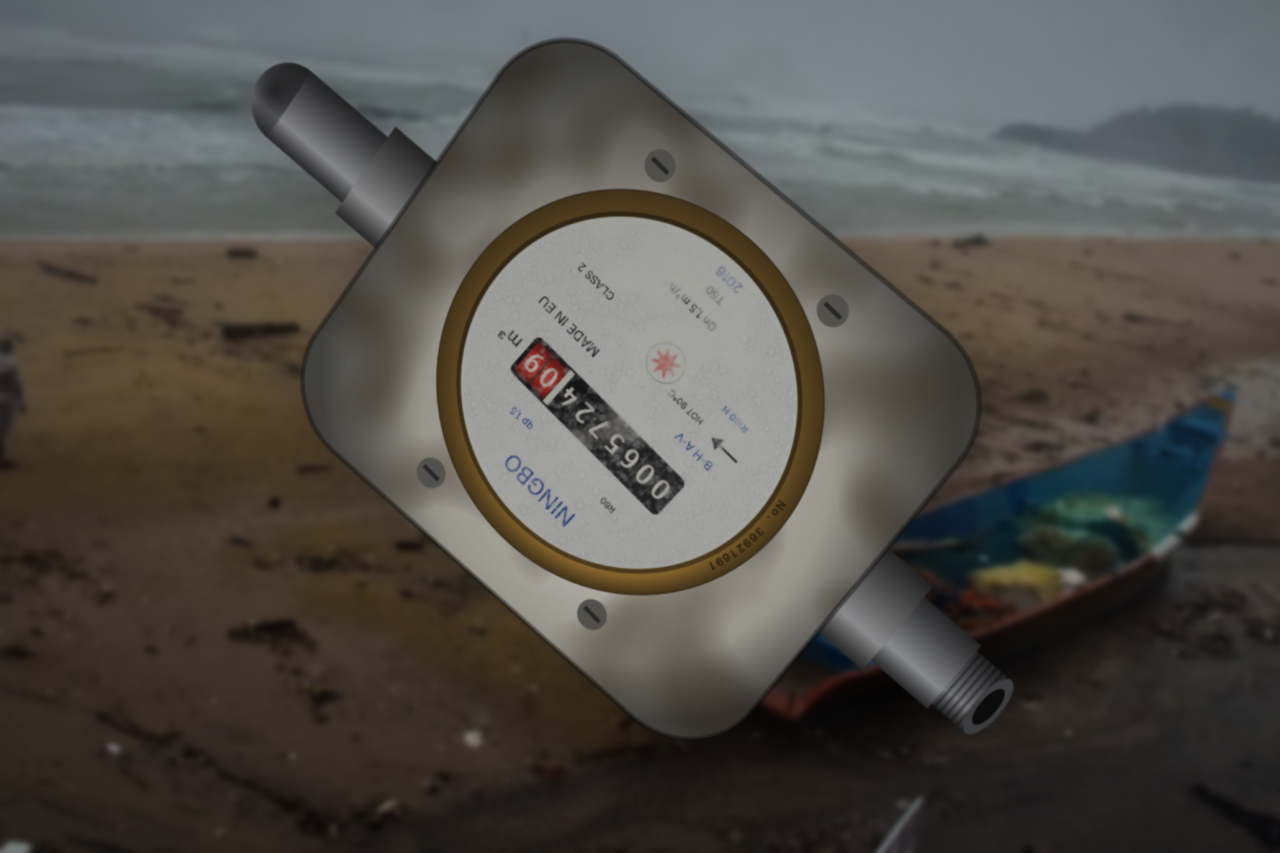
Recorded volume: 65724.09 m³
